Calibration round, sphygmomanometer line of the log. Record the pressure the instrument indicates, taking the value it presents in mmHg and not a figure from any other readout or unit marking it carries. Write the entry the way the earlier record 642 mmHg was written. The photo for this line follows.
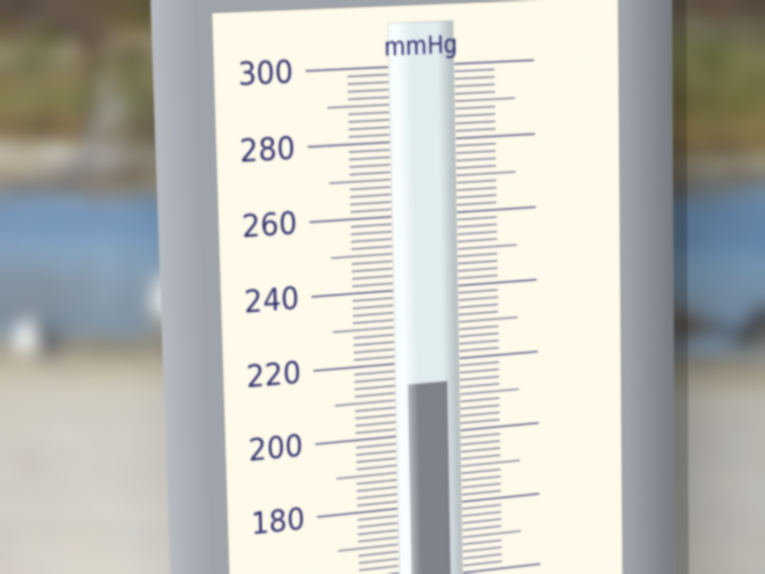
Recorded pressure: 214 mmHg
